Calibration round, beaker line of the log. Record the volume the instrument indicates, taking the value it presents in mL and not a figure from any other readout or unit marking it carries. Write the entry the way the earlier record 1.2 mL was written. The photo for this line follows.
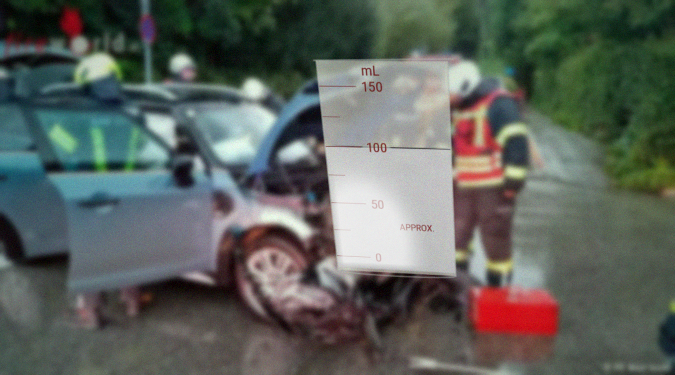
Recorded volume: 100 mL
